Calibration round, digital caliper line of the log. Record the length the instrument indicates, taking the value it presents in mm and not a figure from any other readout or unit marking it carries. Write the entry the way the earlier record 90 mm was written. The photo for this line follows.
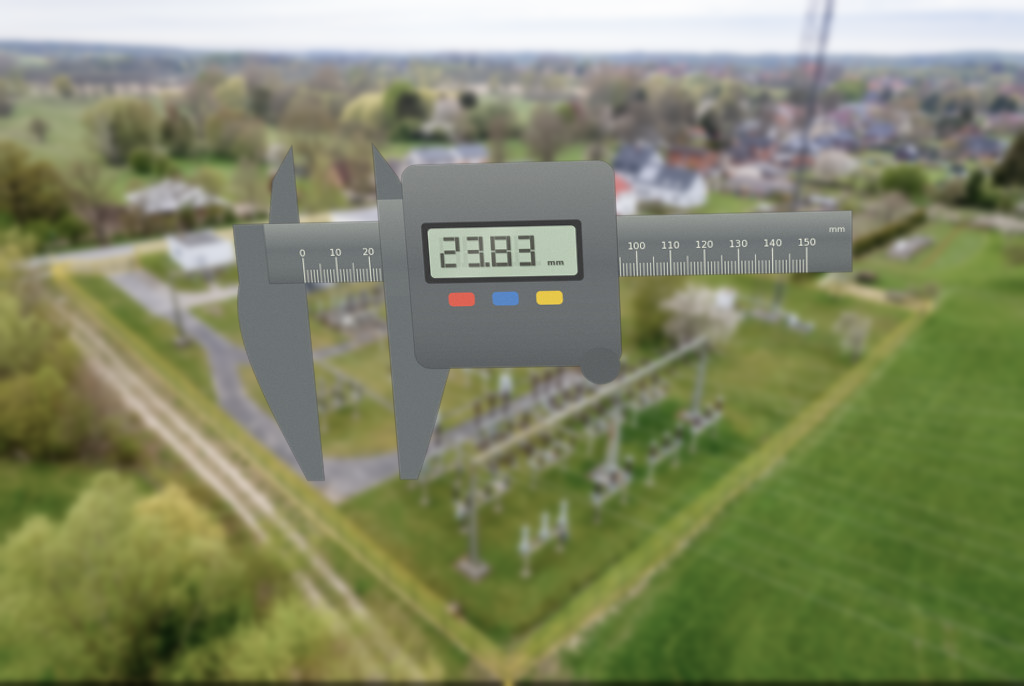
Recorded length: 23.83 mm
